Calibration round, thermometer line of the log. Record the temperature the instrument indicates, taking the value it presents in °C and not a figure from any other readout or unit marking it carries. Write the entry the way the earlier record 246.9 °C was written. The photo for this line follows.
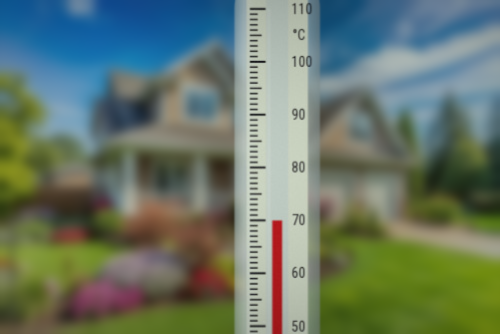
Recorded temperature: 70 °C
